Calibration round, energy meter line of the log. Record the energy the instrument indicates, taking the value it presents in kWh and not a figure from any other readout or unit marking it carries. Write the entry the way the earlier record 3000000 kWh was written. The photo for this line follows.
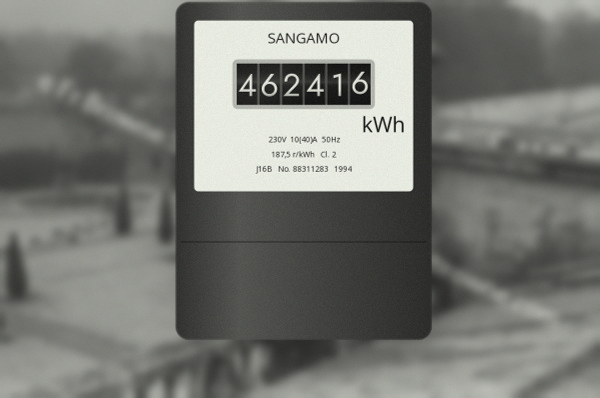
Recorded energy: 462416 kWh
